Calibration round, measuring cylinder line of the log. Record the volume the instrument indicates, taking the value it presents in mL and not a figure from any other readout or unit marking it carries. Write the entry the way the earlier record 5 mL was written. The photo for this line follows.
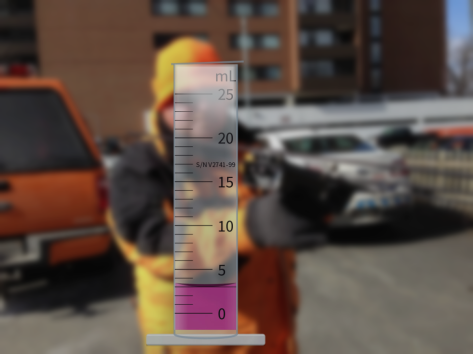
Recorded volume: 3 mL
